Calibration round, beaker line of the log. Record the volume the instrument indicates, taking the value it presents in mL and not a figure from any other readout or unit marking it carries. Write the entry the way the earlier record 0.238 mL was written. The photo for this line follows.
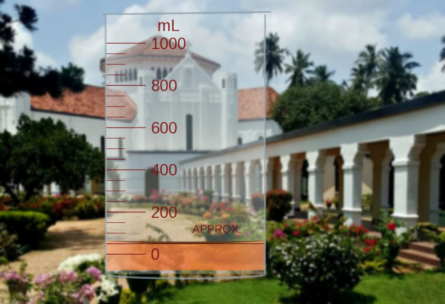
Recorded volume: 50 mL
